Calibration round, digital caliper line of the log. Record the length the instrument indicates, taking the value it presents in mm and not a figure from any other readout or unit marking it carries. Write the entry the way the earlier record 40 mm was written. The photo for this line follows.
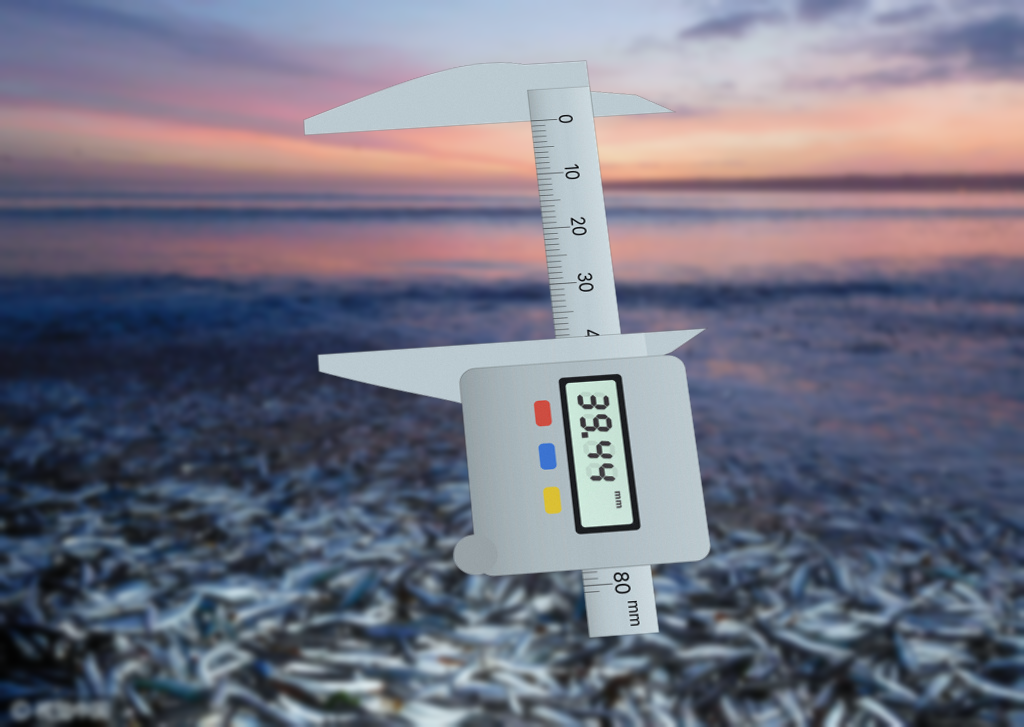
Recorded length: 39.44 mm
